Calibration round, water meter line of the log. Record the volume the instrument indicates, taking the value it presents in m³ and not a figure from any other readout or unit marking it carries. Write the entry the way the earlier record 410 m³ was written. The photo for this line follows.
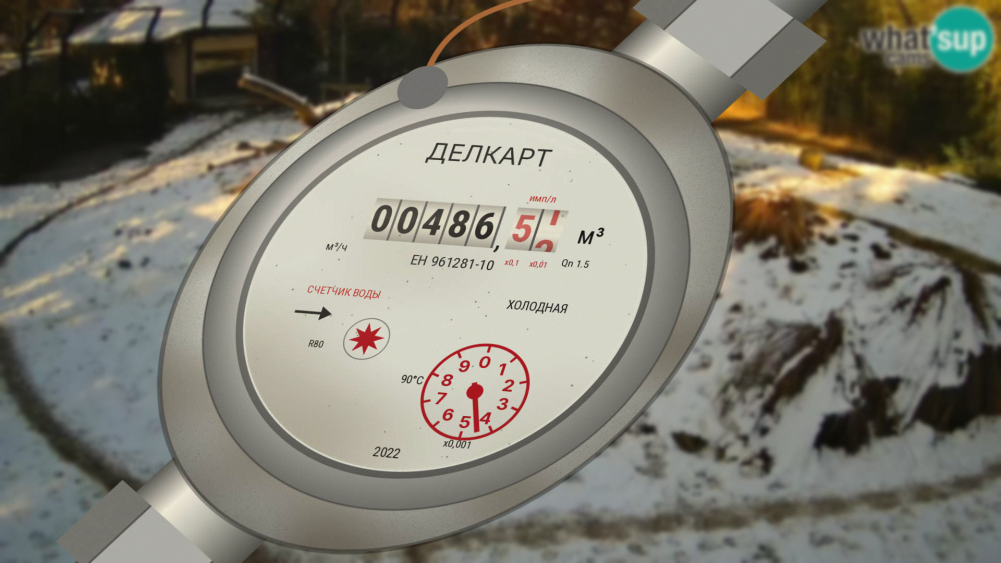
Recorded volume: 486.514 m³
